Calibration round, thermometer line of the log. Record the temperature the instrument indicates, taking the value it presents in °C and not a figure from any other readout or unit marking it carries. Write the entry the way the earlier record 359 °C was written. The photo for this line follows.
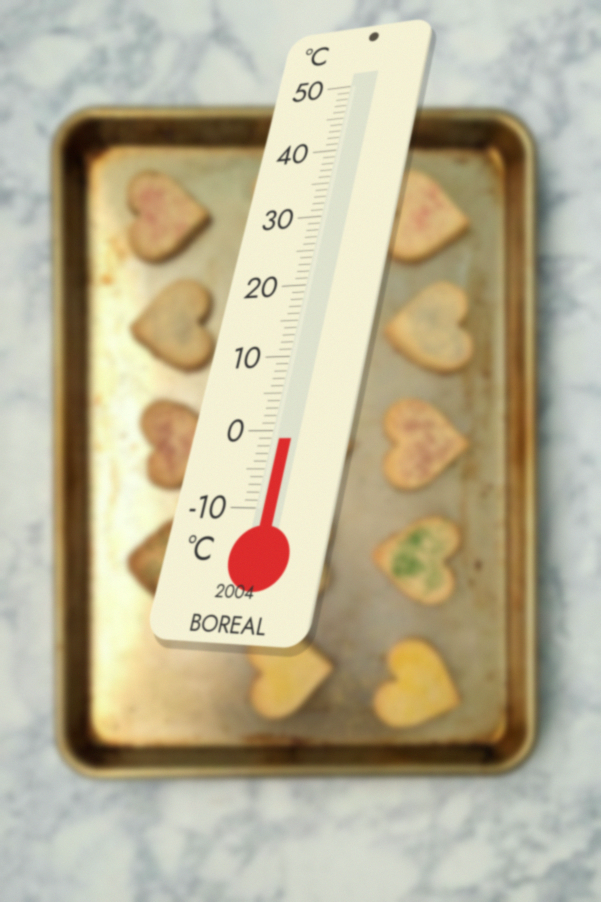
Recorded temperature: -1 °C
